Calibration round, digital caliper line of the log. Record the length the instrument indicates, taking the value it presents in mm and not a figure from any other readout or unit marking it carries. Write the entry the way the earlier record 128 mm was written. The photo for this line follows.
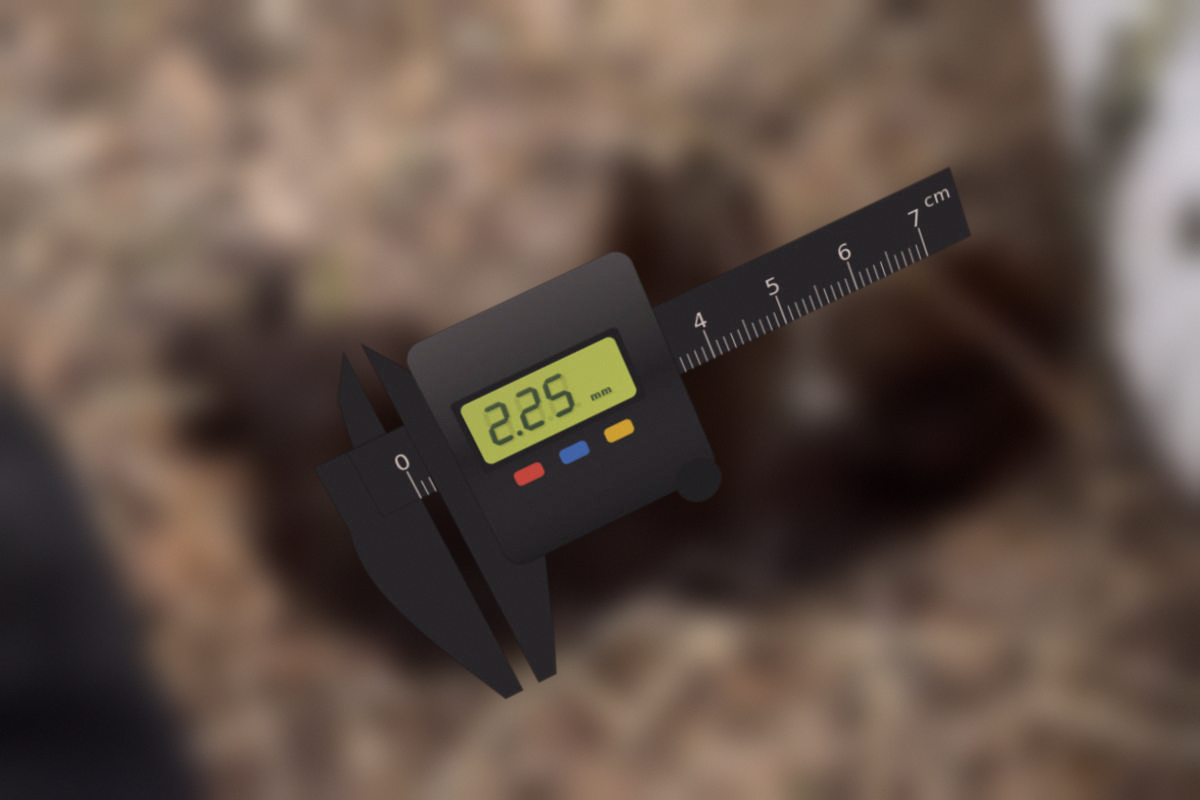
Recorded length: 2.25 mm
